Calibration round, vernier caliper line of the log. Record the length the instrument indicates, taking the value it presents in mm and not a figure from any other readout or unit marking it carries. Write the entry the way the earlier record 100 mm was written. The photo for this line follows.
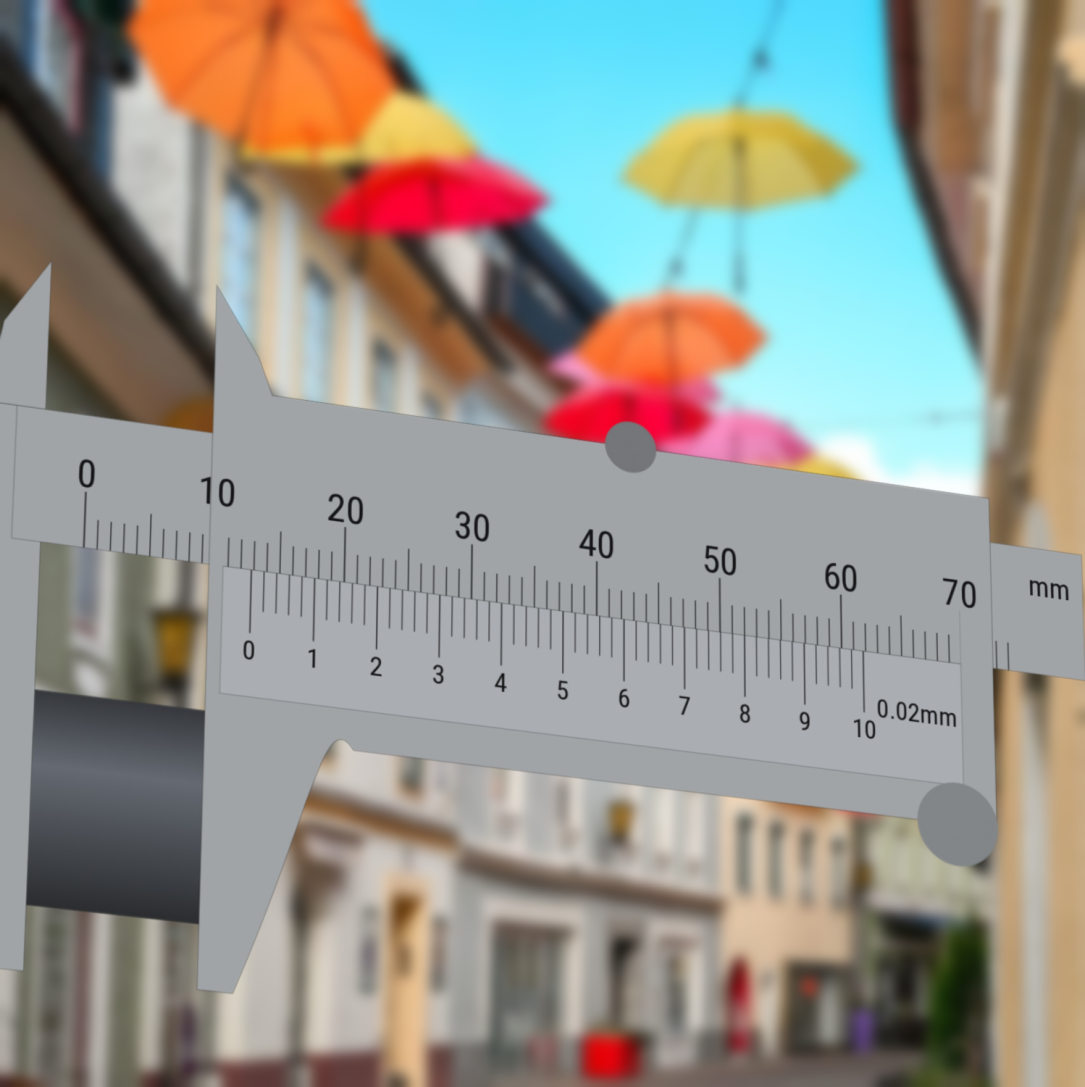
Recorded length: 12.8 mm
